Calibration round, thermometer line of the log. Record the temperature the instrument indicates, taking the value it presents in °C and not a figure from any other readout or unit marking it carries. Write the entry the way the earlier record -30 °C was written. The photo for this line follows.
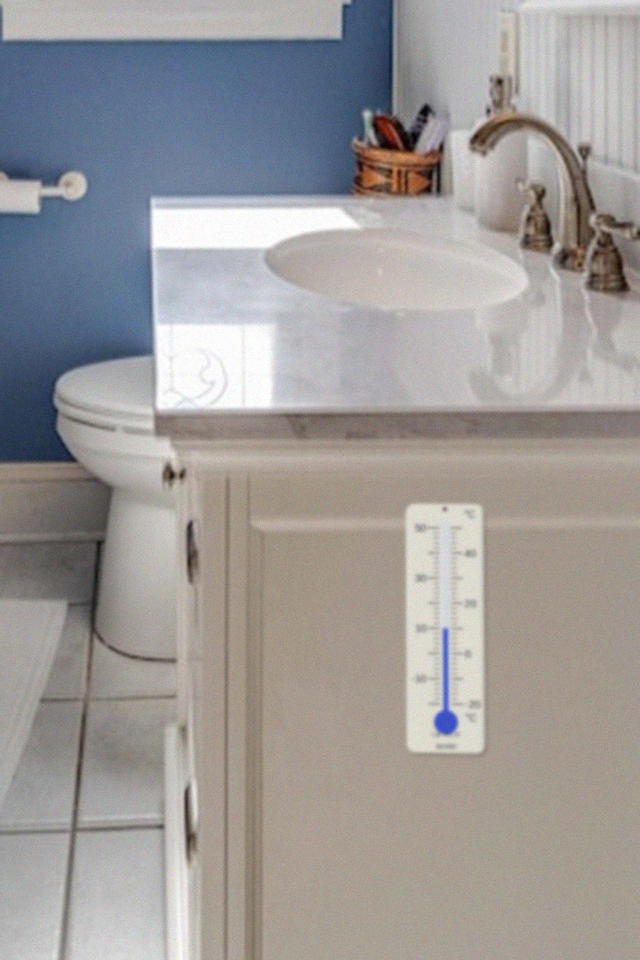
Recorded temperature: 10 °C
